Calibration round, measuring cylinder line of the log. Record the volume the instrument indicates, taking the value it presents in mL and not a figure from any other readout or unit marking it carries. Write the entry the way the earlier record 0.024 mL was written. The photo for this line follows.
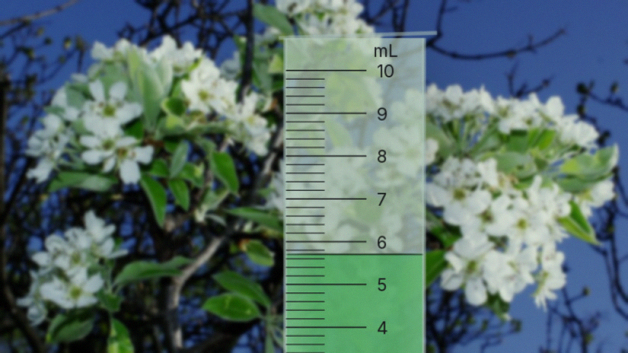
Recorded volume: 5.7 mL
